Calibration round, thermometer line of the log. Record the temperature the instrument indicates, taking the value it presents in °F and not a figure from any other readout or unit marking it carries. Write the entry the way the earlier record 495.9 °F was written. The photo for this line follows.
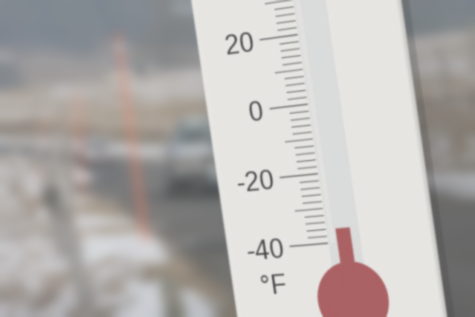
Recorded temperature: -36 °F
